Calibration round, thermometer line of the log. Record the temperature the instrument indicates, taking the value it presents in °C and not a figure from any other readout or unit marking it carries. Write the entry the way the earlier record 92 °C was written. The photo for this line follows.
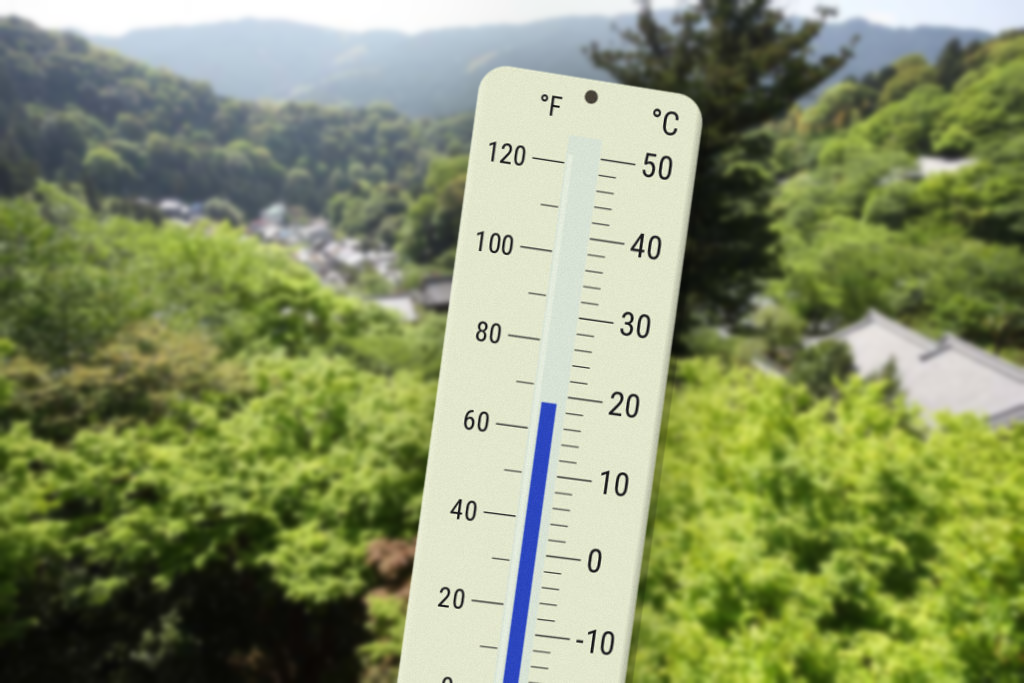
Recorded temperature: 19 °C
